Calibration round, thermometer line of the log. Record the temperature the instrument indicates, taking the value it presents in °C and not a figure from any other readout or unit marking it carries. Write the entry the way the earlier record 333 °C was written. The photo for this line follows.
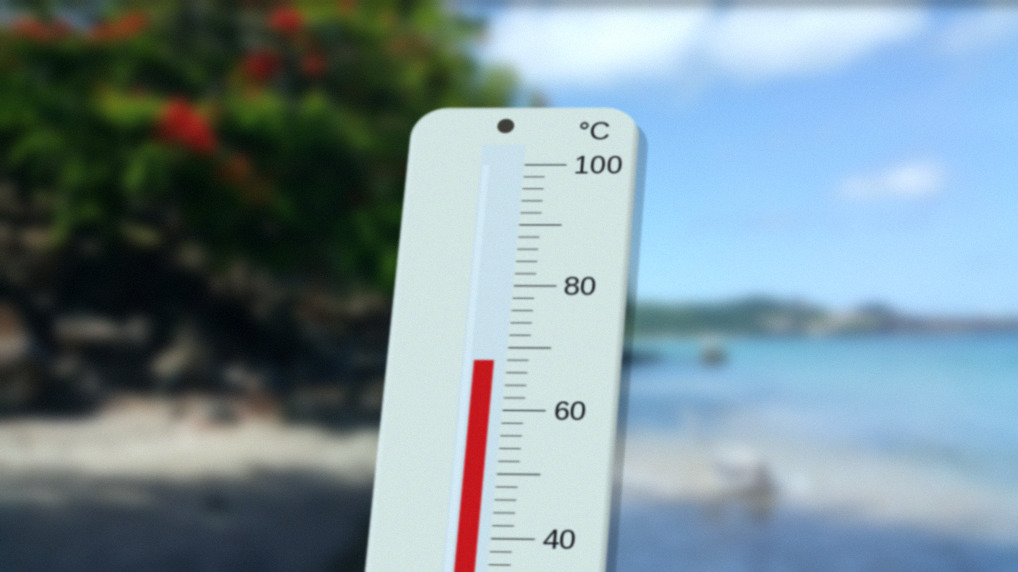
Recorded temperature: 68 °C
